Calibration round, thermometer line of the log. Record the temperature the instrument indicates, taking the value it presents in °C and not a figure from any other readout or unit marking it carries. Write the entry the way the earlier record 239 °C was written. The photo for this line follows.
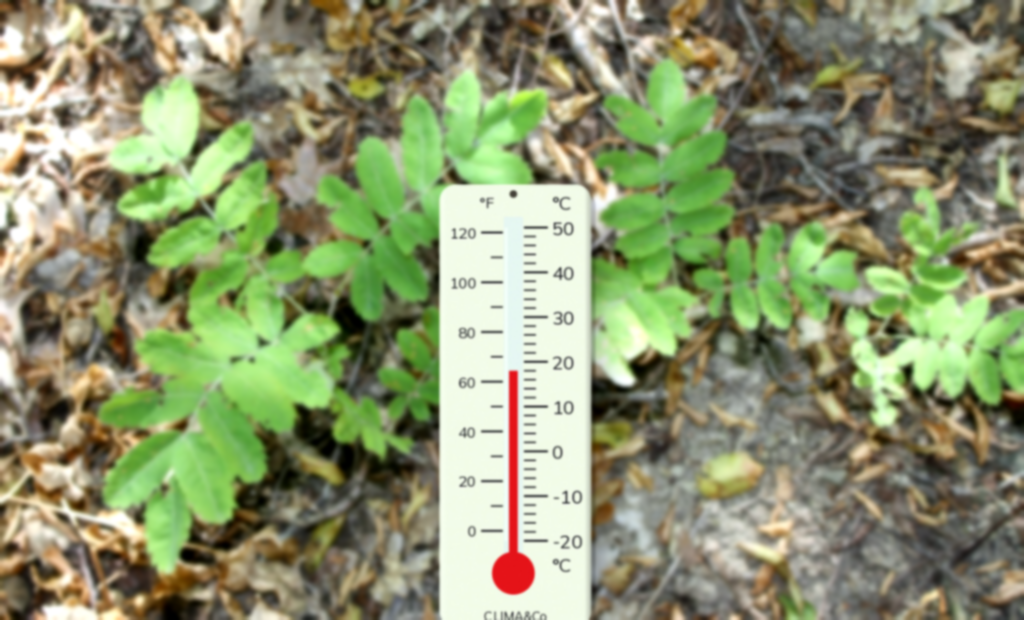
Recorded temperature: 18 °C
